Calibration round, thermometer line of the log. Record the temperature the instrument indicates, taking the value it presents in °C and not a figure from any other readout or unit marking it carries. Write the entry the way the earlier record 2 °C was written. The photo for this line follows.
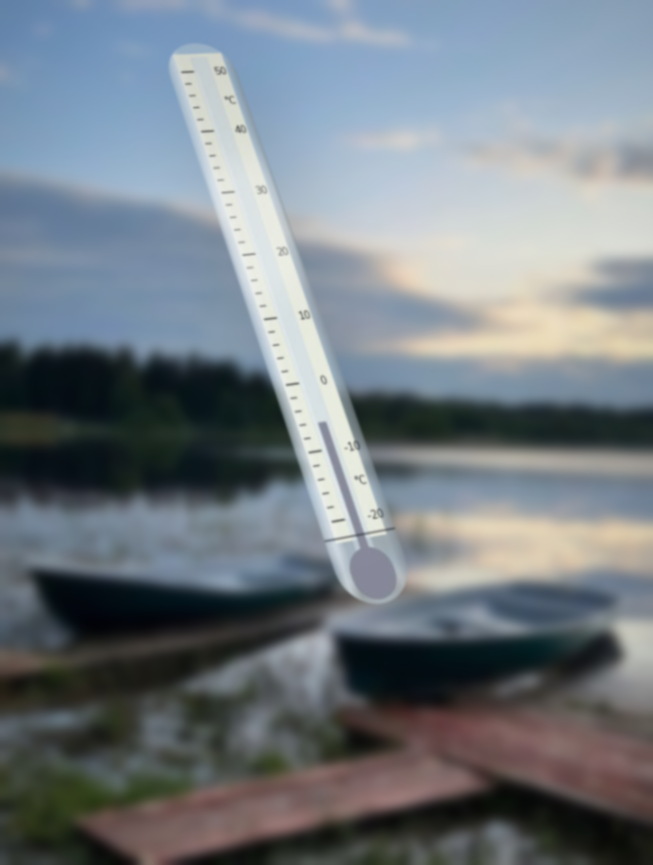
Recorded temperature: -6 °C
